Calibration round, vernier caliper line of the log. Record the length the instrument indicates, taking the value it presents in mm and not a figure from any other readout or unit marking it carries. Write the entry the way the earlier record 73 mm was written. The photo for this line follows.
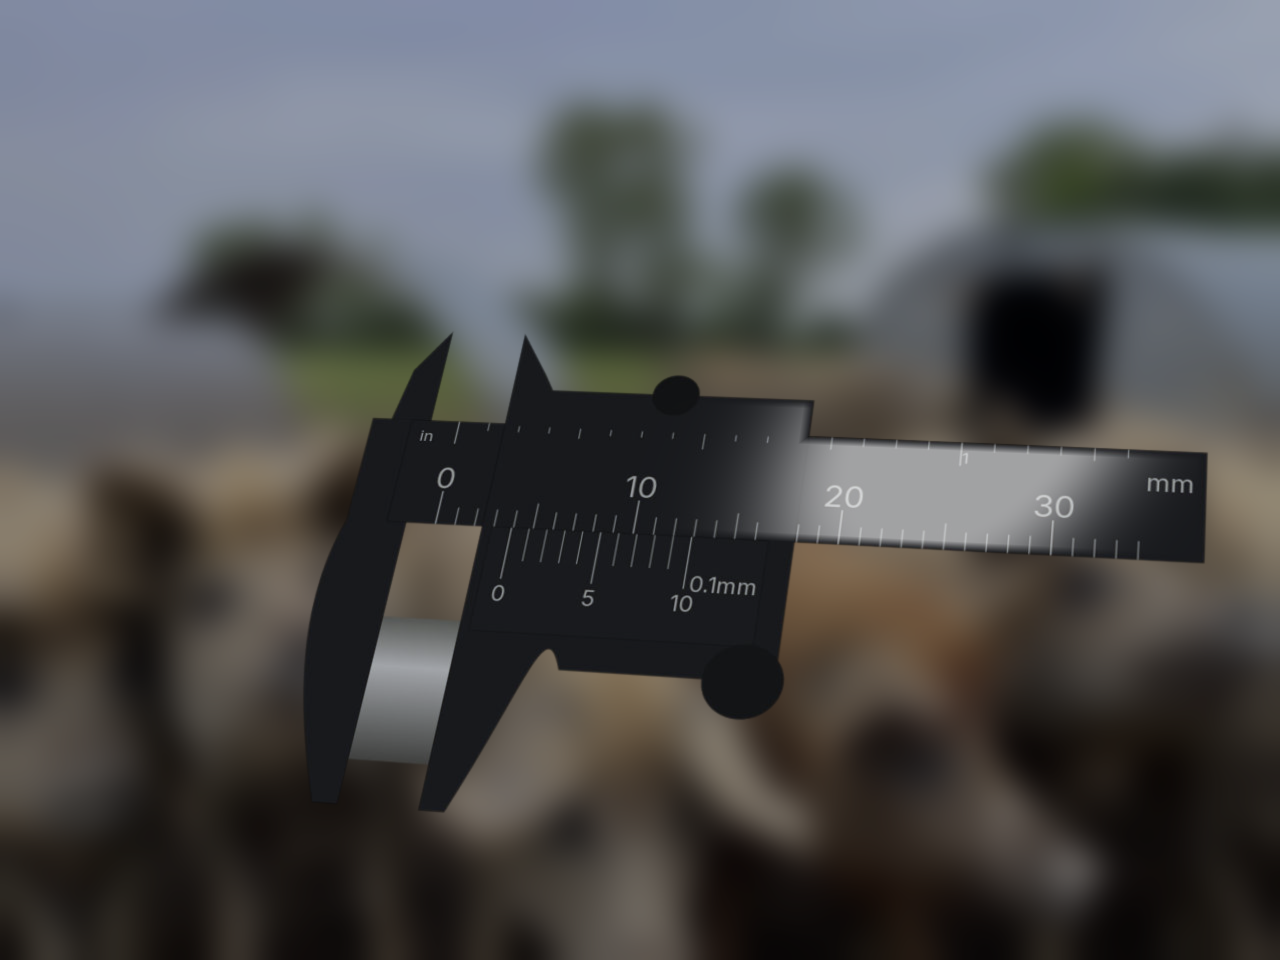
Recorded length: 3.9 mm
